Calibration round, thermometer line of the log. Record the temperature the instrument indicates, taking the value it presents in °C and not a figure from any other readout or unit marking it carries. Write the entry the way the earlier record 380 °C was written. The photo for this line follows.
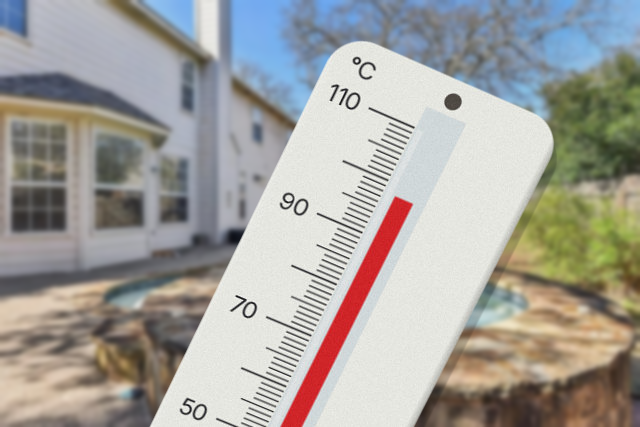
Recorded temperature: 98 °C
